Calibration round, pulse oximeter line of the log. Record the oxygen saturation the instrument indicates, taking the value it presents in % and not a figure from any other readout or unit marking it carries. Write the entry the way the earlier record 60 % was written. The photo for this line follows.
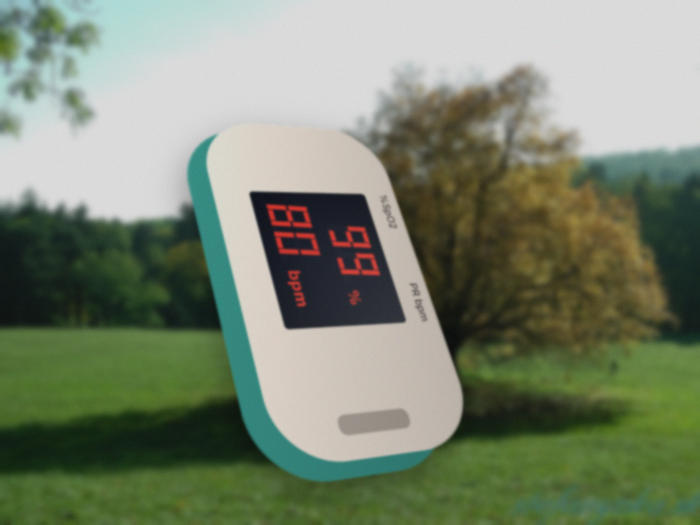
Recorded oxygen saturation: 99 %
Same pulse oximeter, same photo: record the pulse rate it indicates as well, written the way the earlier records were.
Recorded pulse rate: 80 bpm
